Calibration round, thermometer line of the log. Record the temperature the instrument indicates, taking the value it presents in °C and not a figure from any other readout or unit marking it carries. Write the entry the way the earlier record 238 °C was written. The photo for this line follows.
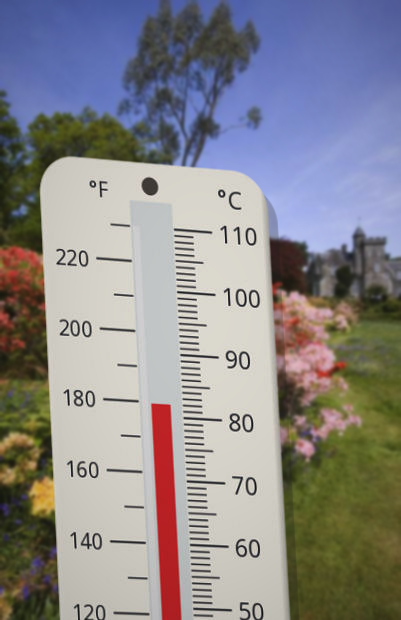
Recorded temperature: 82 °C
